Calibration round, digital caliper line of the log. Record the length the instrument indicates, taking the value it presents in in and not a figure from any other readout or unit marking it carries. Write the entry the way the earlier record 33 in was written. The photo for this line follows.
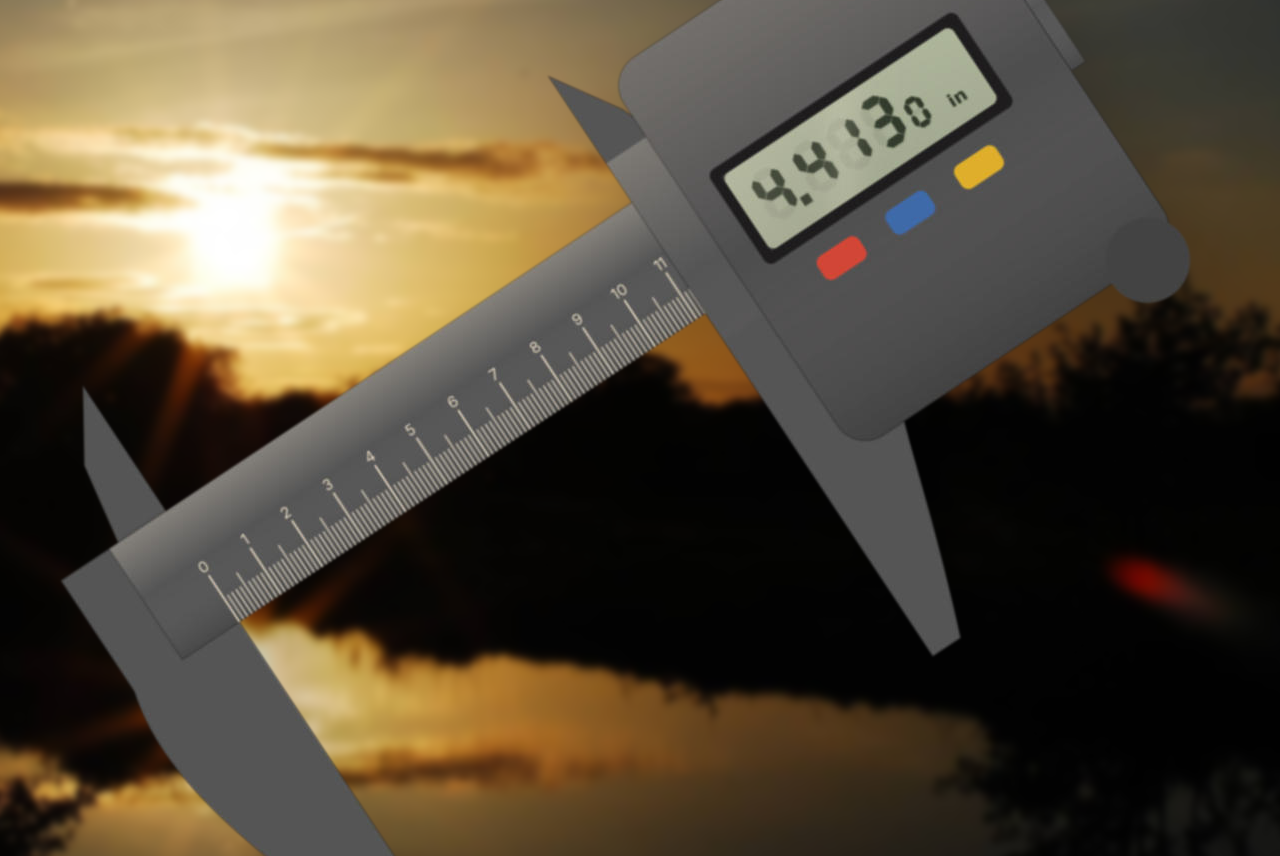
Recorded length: 4.4130 in
